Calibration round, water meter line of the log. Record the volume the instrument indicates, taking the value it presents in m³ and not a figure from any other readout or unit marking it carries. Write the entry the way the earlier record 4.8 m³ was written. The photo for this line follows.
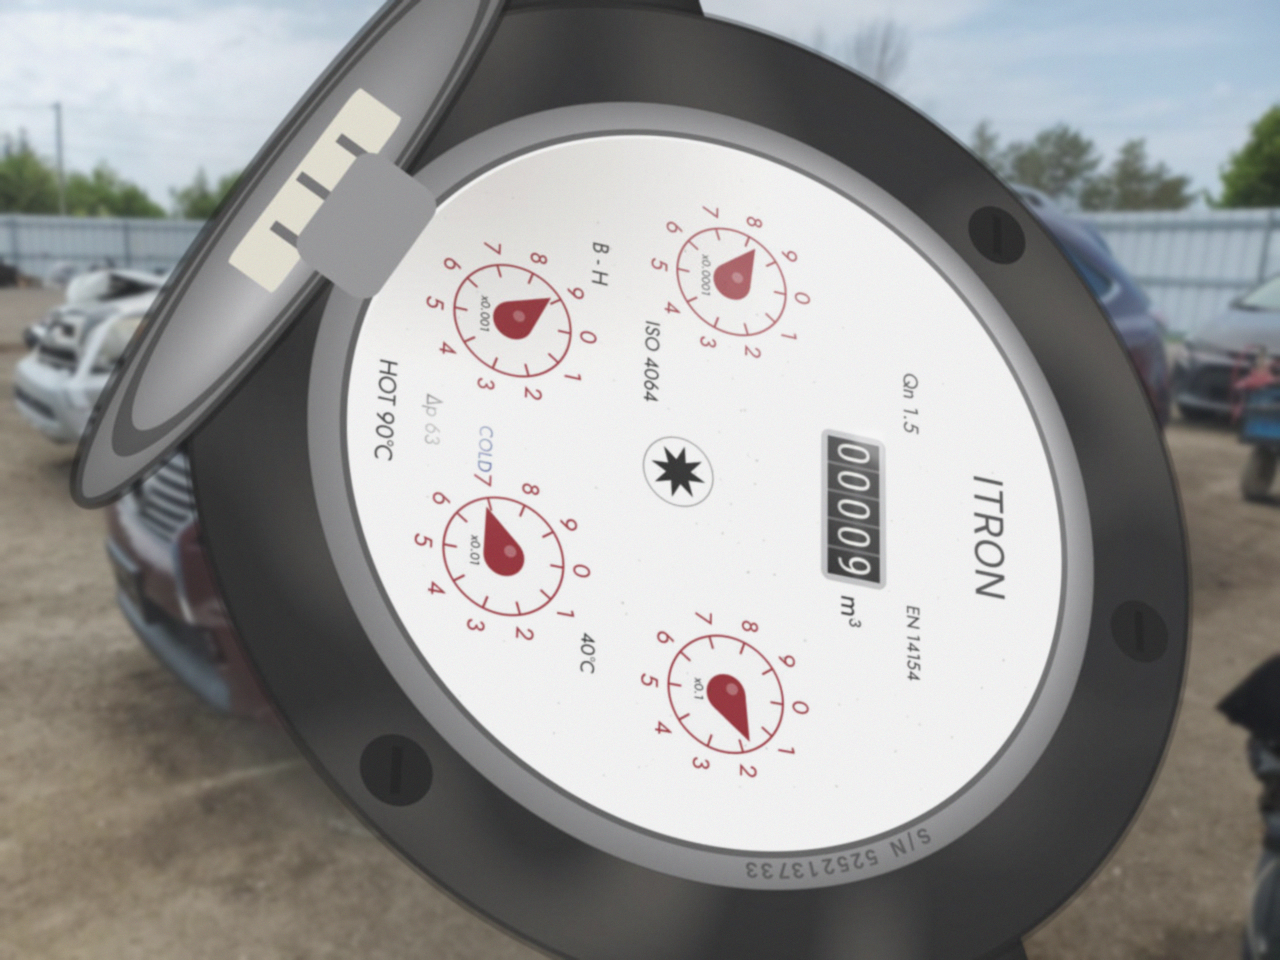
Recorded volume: 9.1688 m³
